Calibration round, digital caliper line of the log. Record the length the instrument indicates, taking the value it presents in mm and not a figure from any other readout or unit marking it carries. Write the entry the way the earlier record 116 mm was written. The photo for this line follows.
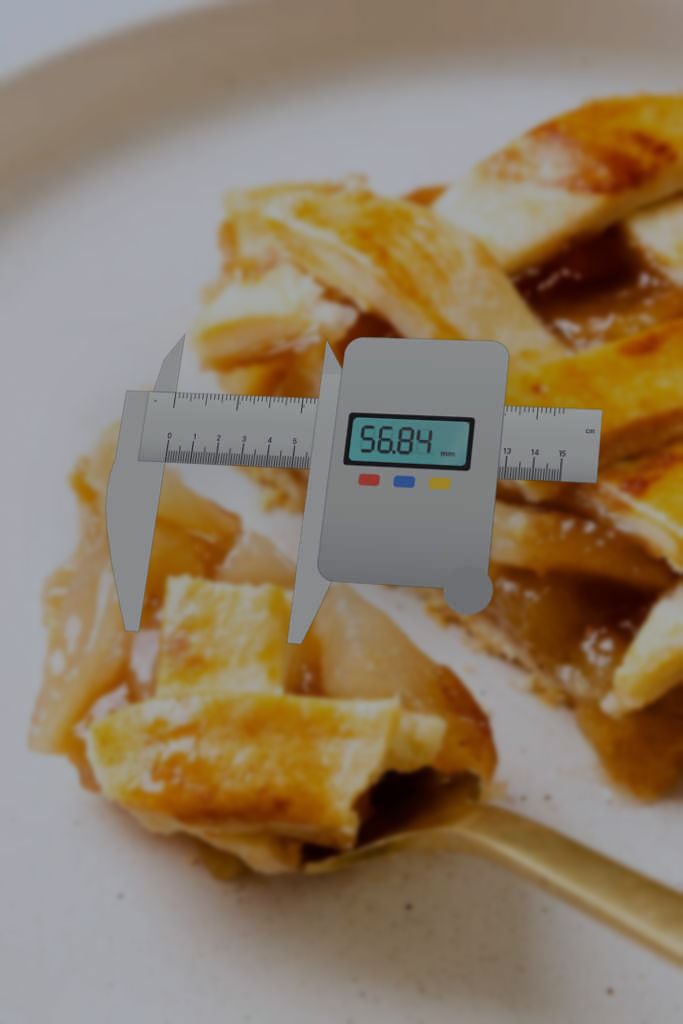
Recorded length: 56.84 mm
